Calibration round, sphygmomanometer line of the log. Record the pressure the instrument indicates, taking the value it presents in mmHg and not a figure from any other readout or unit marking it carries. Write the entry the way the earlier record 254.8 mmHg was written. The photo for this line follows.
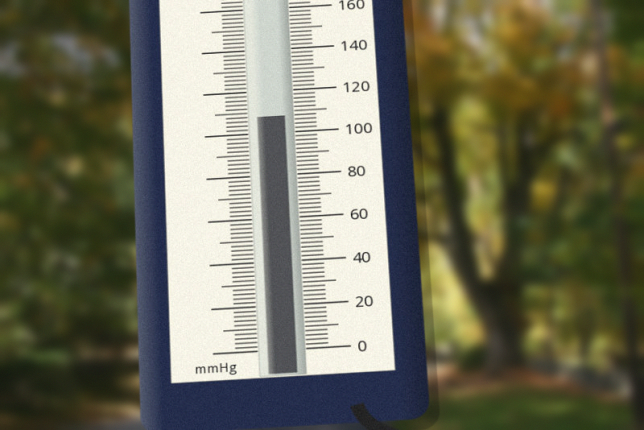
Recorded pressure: 108 mmHg
